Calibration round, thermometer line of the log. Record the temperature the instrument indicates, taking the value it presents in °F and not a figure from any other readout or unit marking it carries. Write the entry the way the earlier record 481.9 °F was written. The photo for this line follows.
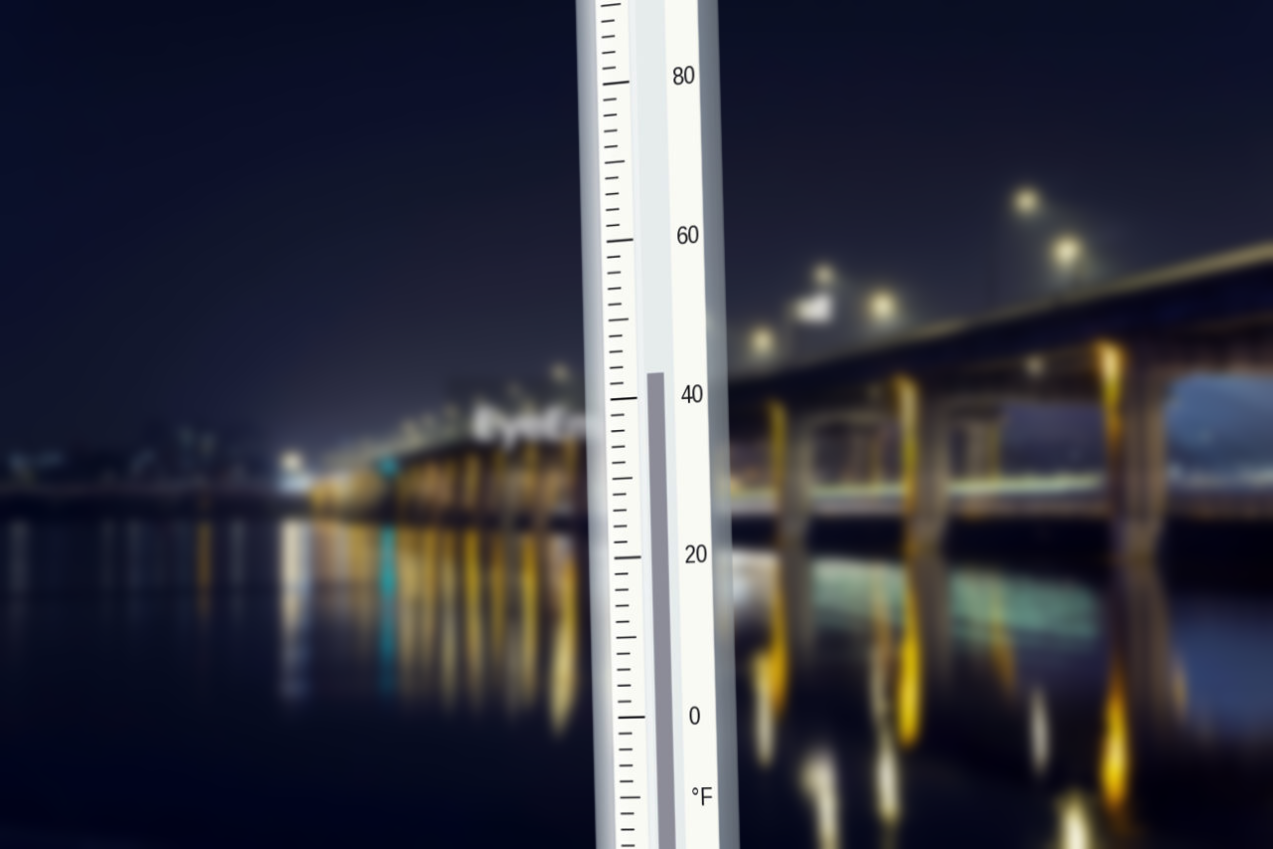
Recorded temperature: 43 °F
